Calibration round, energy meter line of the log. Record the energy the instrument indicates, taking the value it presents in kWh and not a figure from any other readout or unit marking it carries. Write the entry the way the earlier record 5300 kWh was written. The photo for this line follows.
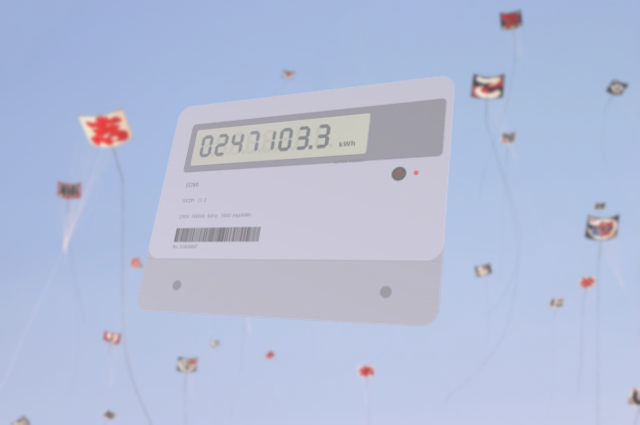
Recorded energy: 247103.3 kWh
